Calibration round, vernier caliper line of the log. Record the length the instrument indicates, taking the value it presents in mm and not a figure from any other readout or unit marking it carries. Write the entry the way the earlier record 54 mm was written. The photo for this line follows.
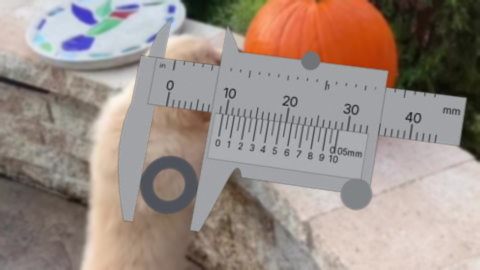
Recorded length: 9.5 mm
